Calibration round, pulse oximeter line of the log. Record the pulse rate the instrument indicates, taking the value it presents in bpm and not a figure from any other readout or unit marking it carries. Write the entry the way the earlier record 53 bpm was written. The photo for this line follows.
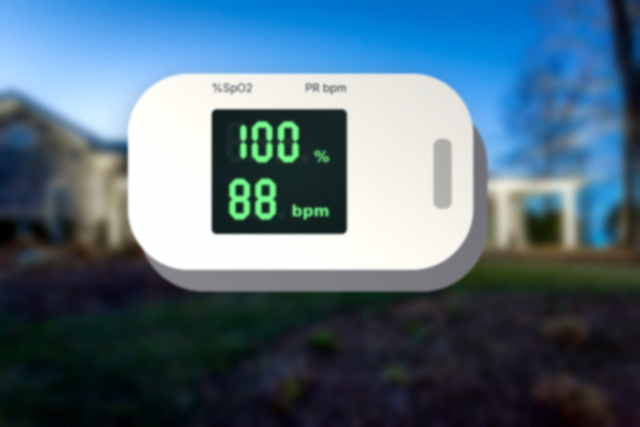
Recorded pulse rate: 88 bpm
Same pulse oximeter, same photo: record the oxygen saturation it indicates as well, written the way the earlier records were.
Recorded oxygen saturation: 100 %
